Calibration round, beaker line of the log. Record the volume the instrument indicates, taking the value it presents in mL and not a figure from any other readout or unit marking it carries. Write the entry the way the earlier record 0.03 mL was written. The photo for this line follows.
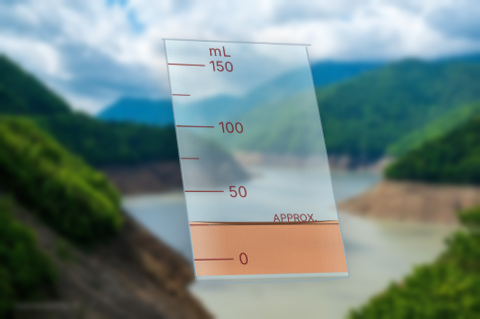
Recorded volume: 25 mL
